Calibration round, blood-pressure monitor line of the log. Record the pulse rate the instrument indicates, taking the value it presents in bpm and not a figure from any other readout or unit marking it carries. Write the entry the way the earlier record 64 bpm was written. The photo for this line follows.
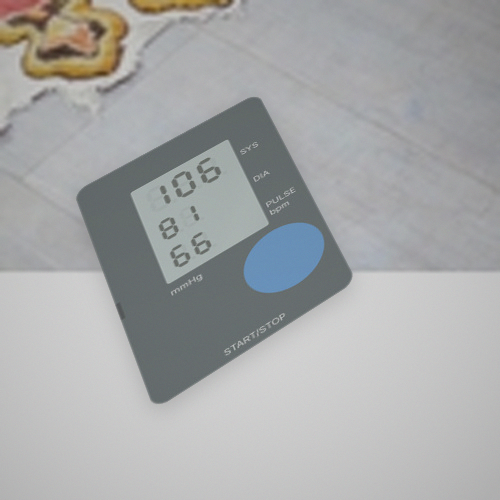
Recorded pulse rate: 66 bpm
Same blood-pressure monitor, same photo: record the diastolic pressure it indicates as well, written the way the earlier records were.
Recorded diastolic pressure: 81 mmHg
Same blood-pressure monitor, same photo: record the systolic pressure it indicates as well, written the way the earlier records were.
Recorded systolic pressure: 106 mmHg
